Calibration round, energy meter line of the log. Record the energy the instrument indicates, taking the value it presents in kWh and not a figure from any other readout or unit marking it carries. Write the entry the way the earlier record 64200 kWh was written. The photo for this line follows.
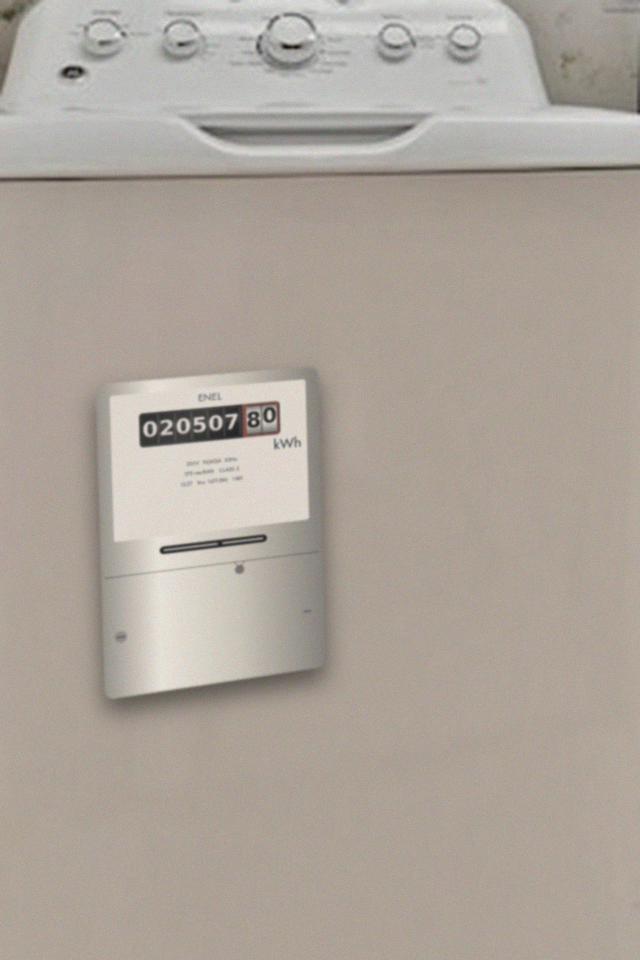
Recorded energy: 20507.80 kWh
